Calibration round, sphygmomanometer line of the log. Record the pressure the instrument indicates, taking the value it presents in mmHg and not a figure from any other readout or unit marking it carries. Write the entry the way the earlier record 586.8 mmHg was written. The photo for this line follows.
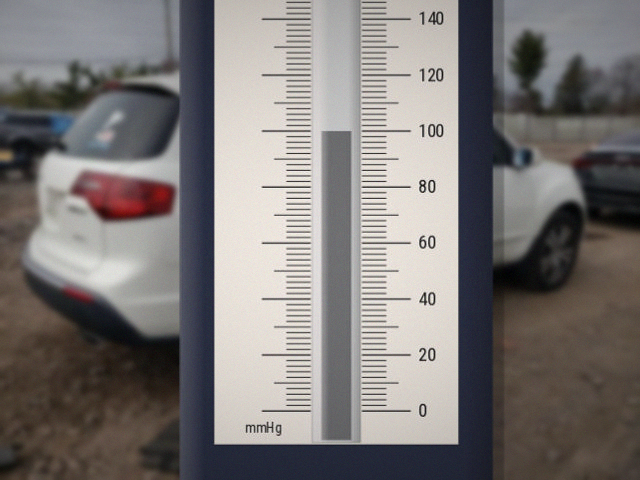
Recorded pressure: 100 mmHg
